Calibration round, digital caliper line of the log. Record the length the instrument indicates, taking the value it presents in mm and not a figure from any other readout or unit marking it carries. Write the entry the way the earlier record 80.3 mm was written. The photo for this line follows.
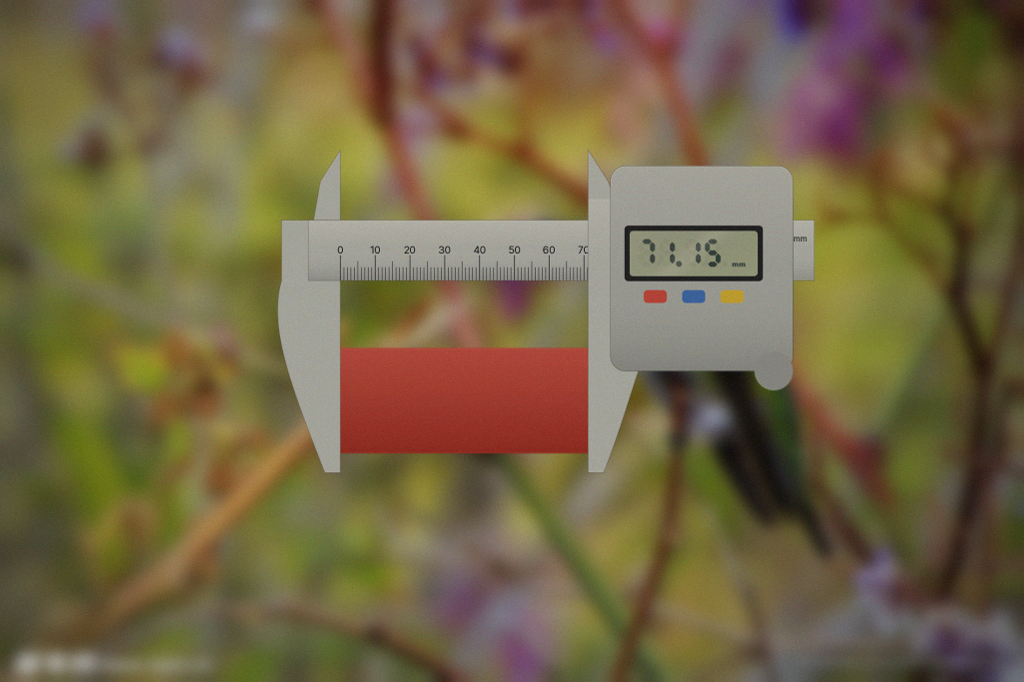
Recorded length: 71.15 mm
